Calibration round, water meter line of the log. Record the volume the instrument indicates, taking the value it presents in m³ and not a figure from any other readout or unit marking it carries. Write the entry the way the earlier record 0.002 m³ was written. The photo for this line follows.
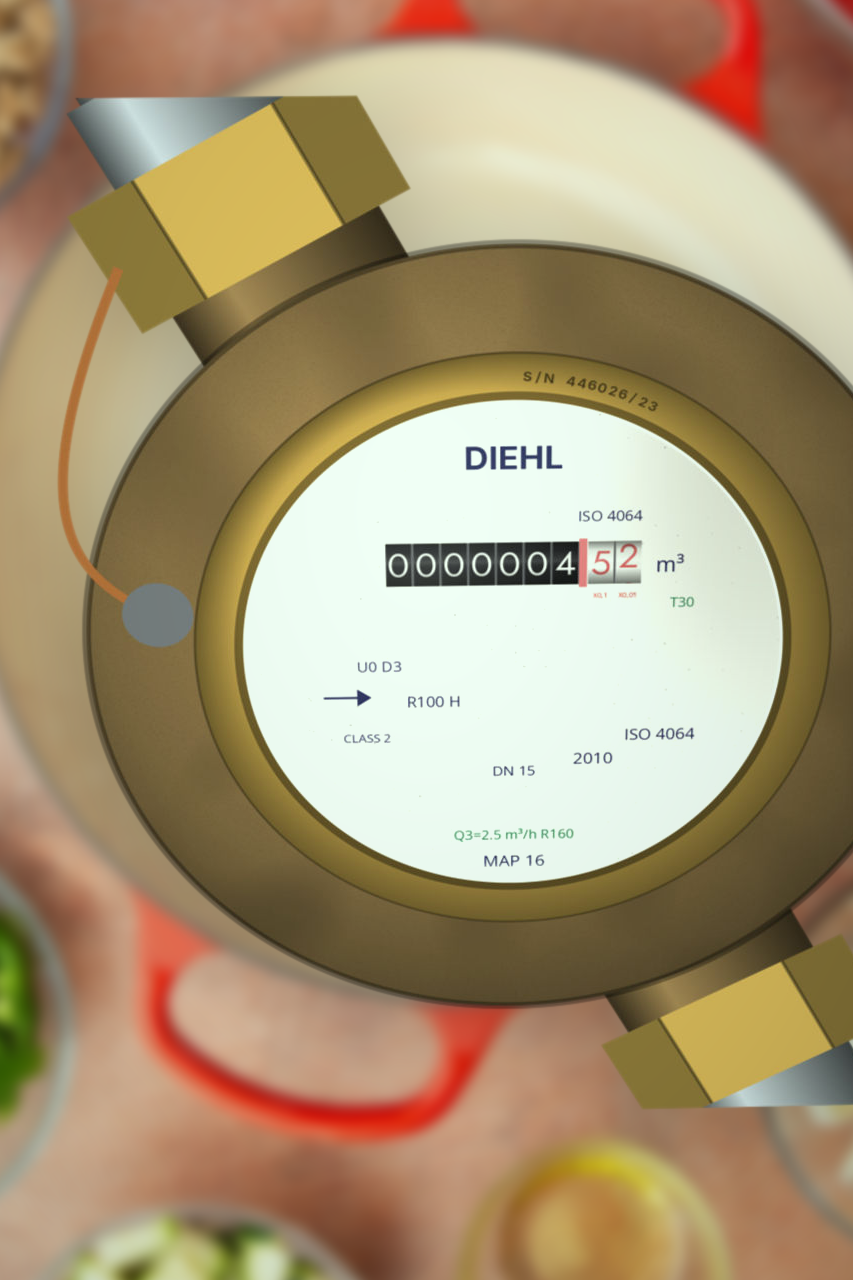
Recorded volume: 4.52 m³
